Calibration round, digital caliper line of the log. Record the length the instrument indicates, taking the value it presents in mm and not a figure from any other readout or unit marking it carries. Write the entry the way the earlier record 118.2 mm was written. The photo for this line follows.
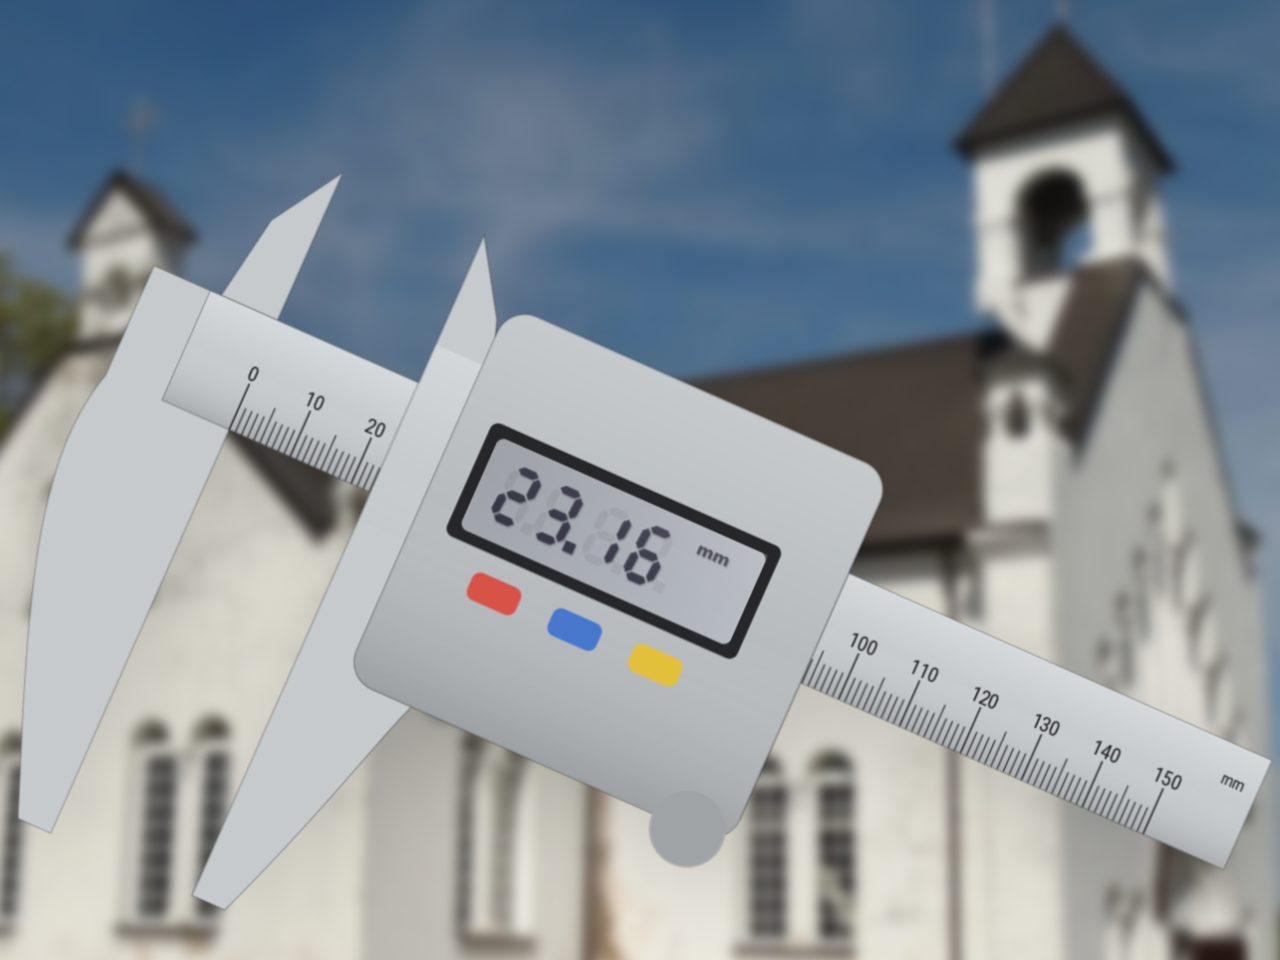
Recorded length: 23.16 mm
